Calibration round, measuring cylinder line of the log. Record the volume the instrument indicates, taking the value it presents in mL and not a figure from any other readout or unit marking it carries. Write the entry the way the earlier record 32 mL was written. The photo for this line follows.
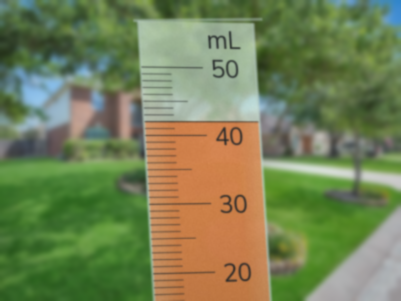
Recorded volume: 42 mL
